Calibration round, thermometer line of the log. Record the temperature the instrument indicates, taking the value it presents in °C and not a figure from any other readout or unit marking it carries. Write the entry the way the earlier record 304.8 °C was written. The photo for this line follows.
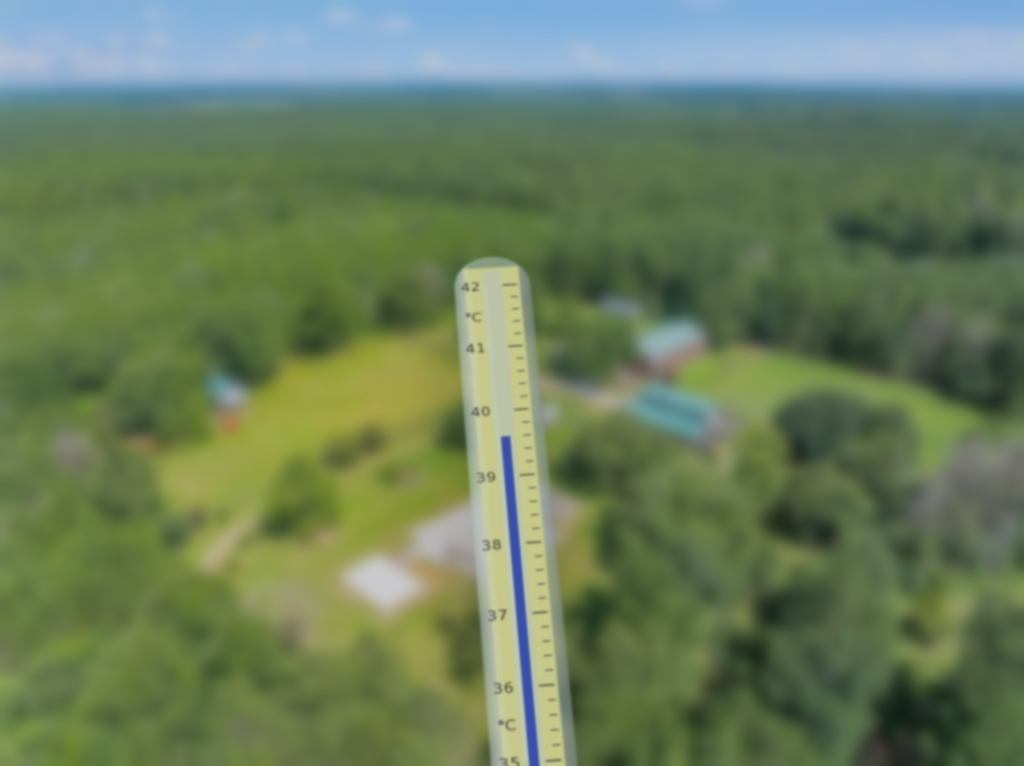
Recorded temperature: 39.6 °C
